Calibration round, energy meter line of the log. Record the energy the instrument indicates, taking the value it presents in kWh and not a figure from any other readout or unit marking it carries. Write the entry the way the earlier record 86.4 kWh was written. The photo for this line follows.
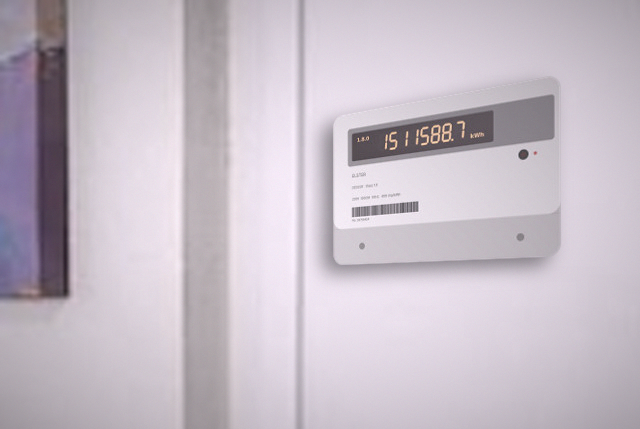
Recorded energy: 1511588.7 kWh
